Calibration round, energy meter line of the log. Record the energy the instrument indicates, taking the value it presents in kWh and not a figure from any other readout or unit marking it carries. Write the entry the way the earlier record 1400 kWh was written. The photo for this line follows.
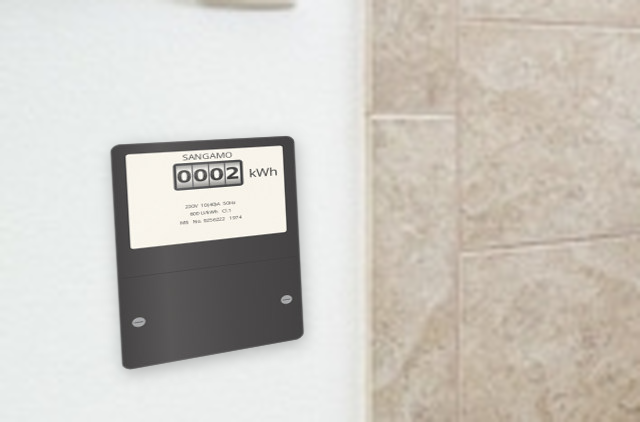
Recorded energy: 2 kWh
